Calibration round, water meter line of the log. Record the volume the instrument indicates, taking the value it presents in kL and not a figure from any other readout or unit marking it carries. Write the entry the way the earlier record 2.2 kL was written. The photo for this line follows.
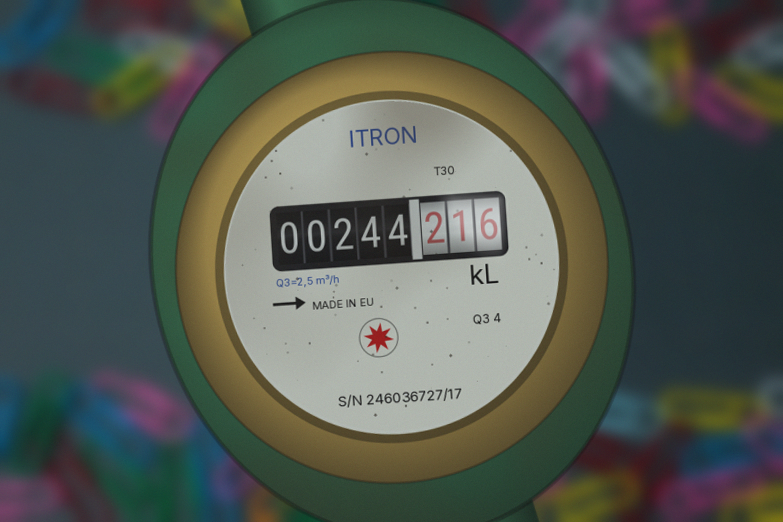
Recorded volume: 244.216 kL
